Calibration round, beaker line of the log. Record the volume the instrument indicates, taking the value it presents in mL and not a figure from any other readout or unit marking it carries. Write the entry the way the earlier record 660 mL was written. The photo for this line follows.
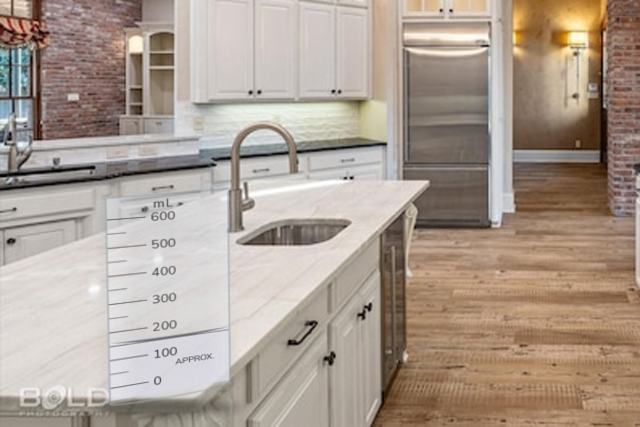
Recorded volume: 150 mL
